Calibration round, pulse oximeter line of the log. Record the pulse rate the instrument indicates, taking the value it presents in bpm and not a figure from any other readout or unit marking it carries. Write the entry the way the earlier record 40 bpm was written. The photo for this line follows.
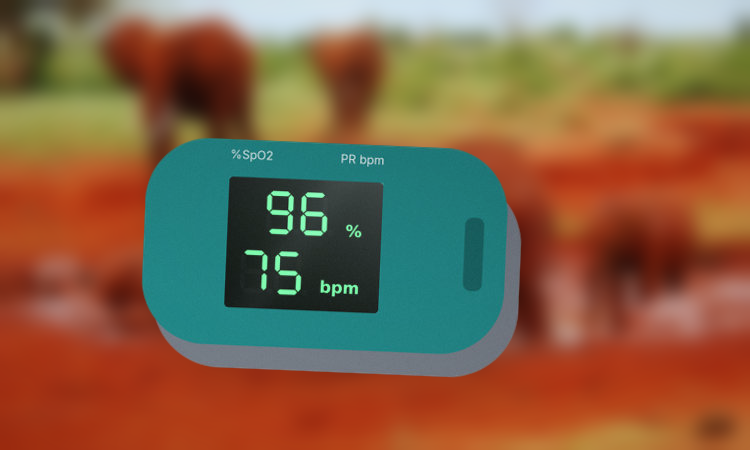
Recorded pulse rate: 75 bpm
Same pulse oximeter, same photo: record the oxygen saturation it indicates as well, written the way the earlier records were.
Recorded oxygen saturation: 96 %
